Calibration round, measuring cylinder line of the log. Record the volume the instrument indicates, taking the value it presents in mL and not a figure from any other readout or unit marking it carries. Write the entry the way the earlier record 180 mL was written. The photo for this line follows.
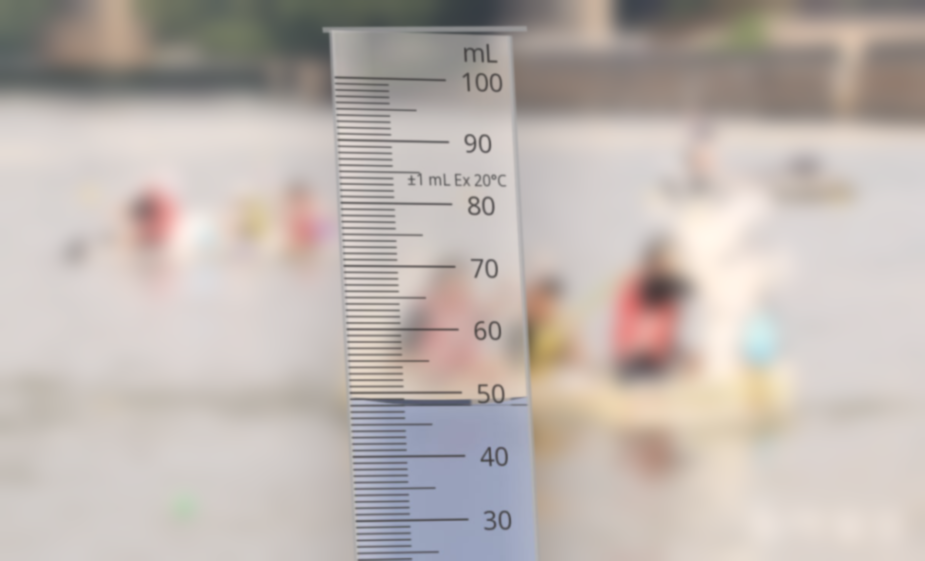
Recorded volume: 48 mL
